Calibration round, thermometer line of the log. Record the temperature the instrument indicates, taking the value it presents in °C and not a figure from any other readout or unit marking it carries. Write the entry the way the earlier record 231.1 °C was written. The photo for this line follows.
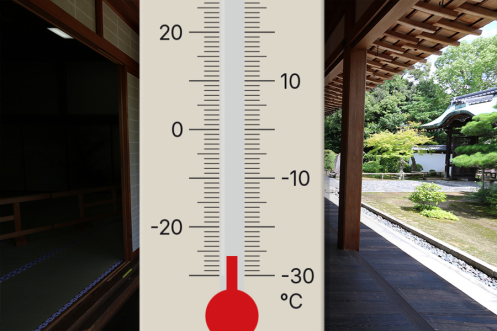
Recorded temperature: -26 °C
